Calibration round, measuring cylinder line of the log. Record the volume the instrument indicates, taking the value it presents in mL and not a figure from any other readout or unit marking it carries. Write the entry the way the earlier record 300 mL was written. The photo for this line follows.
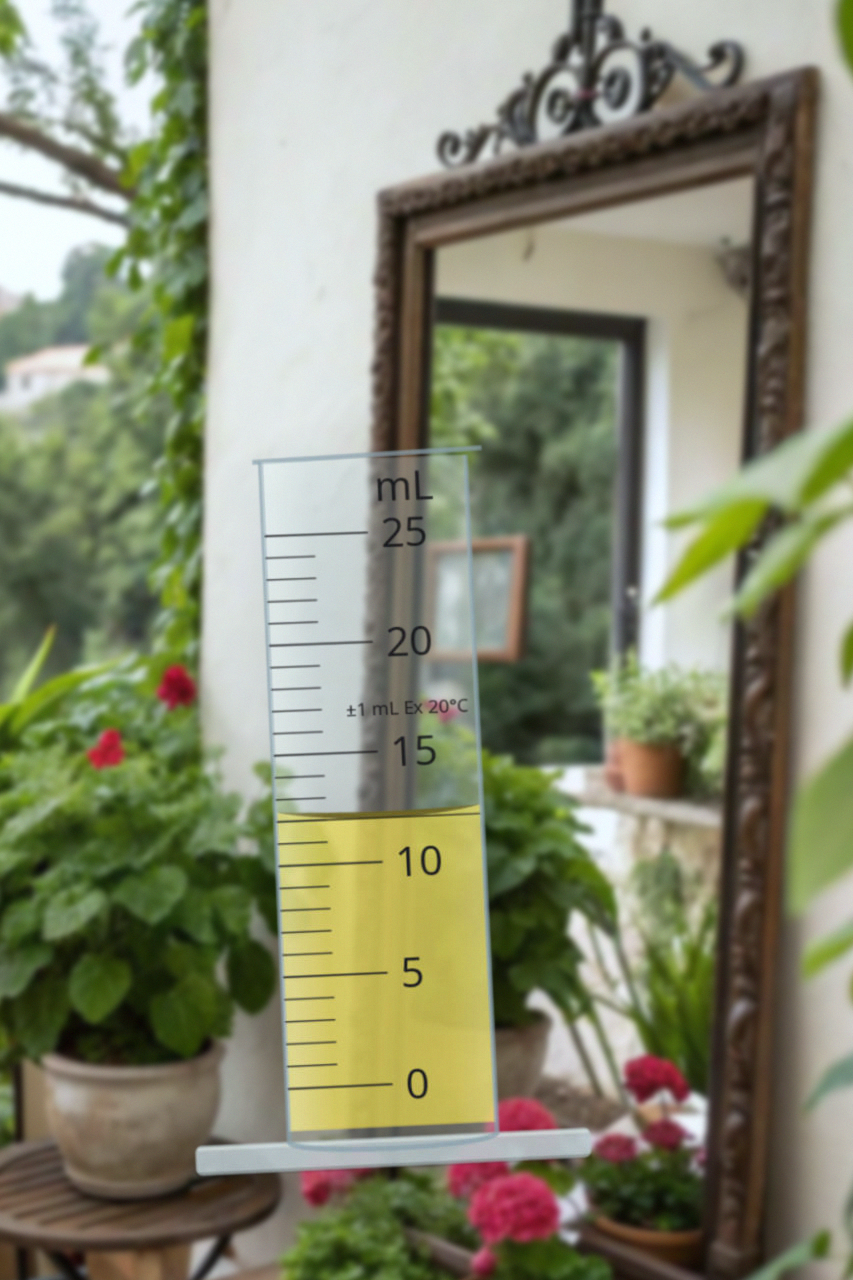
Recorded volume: 12 mL
